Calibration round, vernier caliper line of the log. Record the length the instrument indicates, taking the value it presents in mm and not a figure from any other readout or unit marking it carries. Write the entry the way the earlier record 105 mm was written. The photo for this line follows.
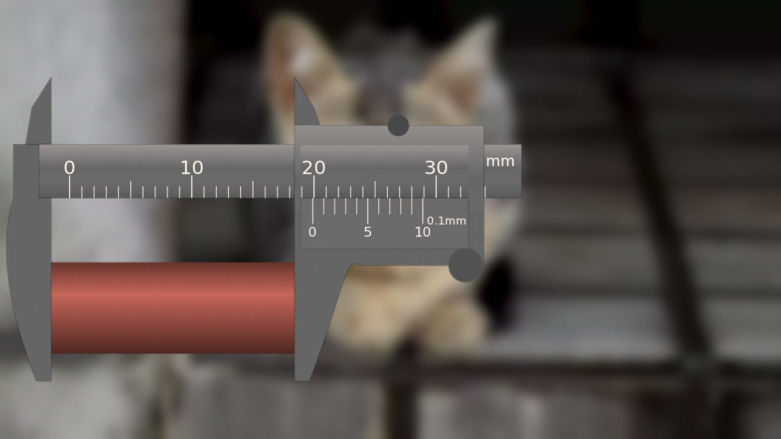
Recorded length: 19.9 mm
